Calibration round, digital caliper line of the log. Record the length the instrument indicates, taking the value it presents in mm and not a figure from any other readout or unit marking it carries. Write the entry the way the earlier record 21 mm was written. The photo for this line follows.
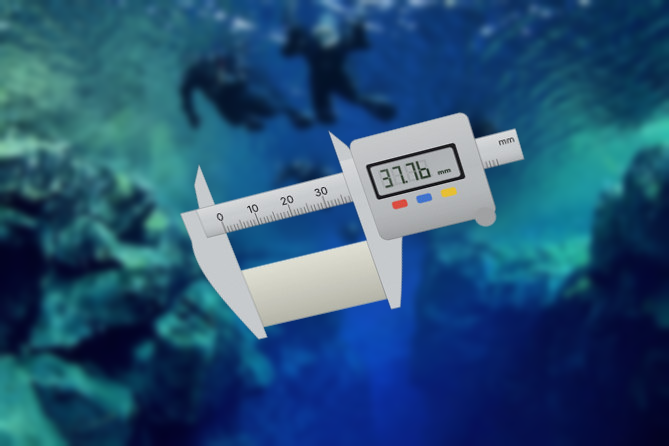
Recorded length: 37.76 mm
